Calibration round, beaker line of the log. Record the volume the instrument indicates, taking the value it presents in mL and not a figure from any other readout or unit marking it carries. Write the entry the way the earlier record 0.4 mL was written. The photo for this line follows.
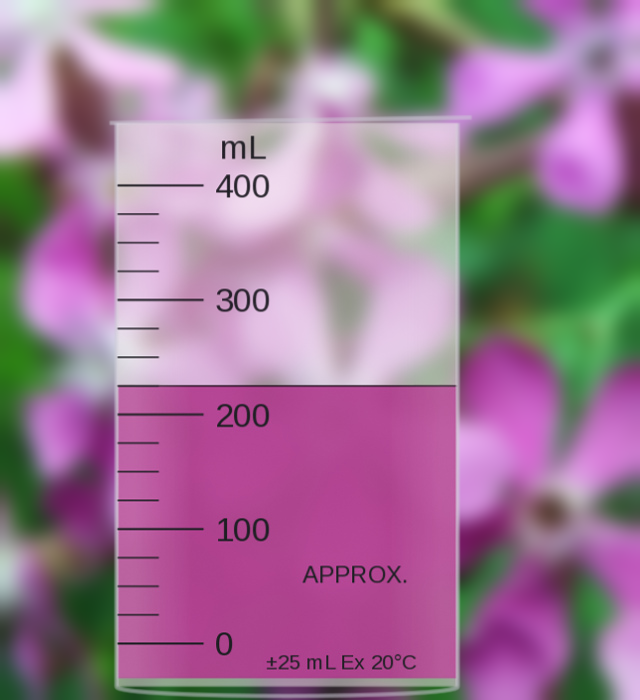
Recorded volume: 225 mL
